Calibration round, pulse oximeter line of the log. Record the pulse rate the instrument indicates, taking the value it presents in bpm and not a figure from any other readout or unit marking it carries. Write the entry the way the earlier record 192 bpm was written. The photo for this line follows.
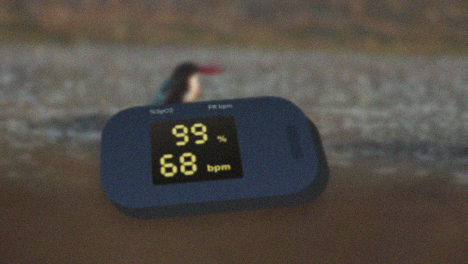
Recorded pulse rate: 68 bpm
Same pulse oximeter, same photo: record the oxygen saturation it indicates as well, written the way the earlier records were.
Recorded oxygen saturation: 99 %
